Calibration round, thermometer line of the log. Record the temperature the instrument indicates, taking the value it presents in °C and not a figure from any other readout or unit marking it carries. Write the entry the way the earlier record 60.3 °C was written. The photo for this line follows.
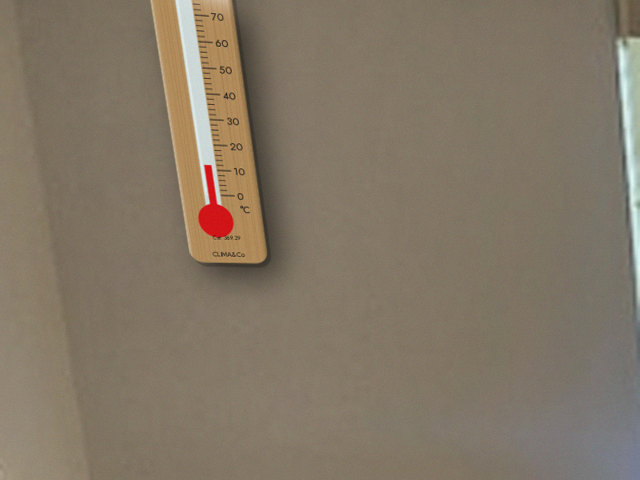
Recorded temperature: 12 °C
